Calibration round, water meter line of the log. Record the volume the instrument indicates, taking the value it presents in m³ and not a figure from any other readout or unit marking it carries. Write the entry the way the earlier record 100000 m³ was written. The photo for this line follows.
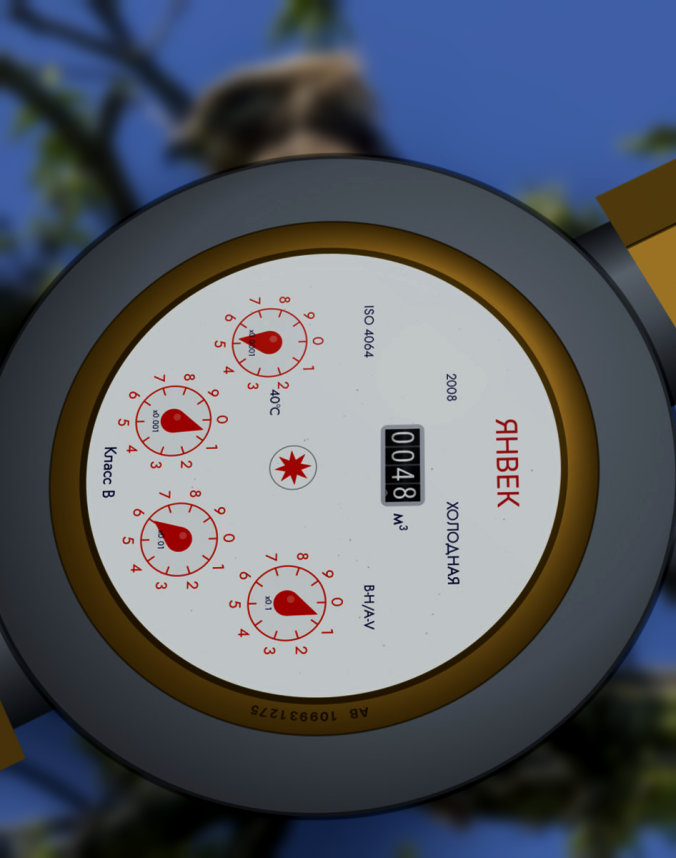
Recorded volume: 48.0605 m³
